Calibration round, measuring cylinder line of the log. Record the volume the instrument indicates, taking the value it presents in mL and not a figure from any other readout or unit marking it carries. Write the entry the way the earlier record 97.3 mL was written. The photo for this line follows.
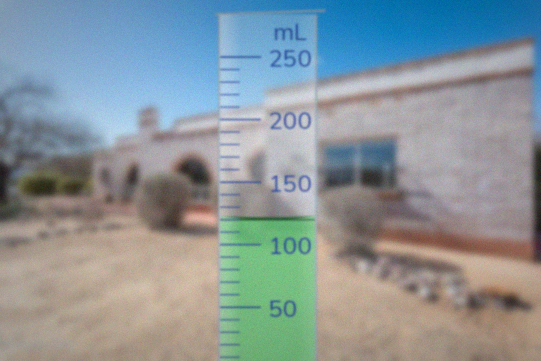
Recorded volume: 120 mL
